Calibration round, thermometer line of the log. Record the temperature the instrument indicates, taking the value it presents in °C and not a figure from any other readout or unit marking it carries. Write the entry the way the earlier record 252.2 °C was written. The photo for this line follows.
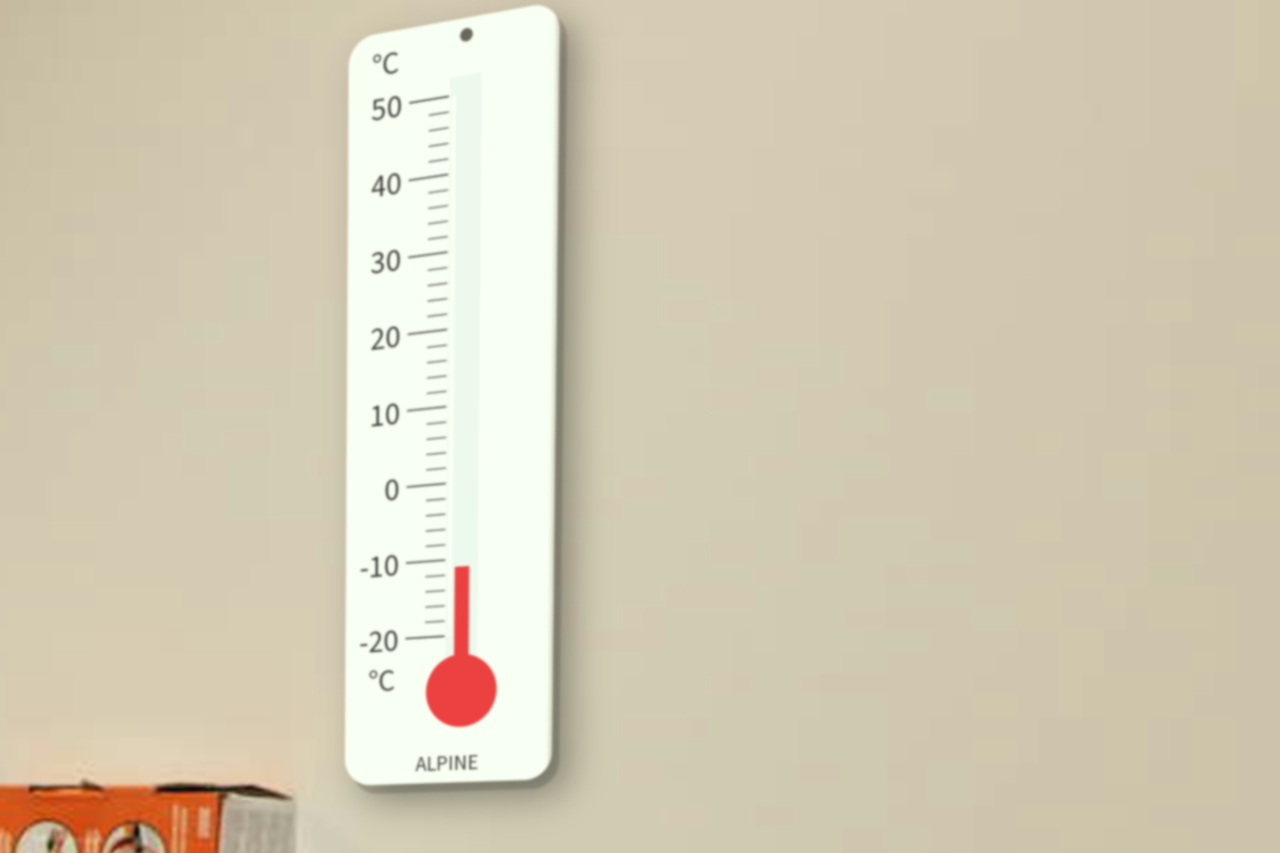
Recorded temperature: -11 °C
